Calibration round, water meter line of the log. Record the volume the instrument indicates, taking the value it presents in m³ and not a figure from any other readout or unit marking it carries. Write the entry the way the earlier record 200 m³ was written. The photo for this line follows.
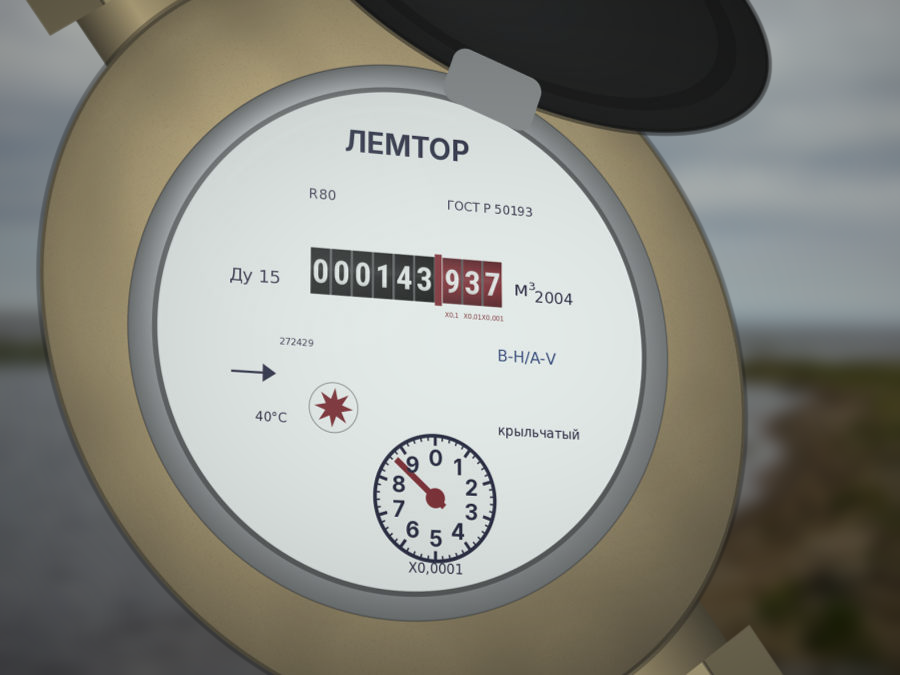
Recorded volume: 143.9378 m³
